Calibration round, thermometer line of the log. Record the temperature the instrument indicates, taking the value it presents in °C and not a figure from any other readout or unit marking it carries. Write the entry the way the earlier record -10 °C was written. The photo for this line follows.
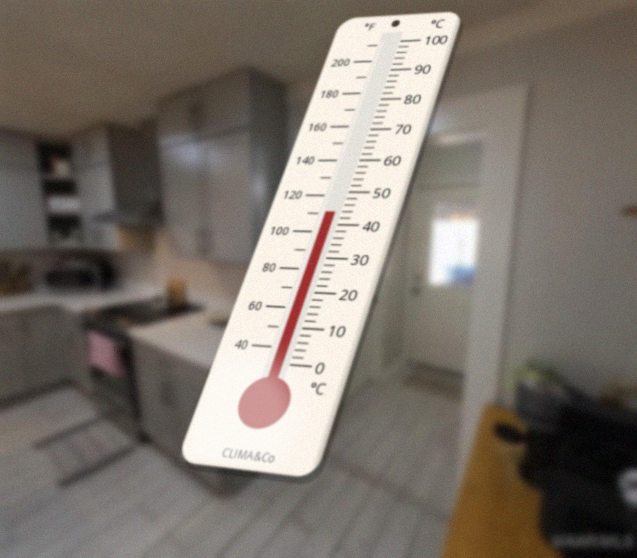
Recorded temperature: 44 °C
